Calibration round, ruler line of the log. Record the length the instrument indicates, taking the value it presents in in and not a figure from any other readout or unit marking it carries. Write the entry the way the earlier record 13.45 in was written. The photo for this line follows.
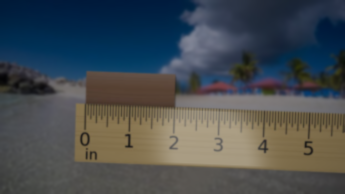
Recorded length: 2 in
